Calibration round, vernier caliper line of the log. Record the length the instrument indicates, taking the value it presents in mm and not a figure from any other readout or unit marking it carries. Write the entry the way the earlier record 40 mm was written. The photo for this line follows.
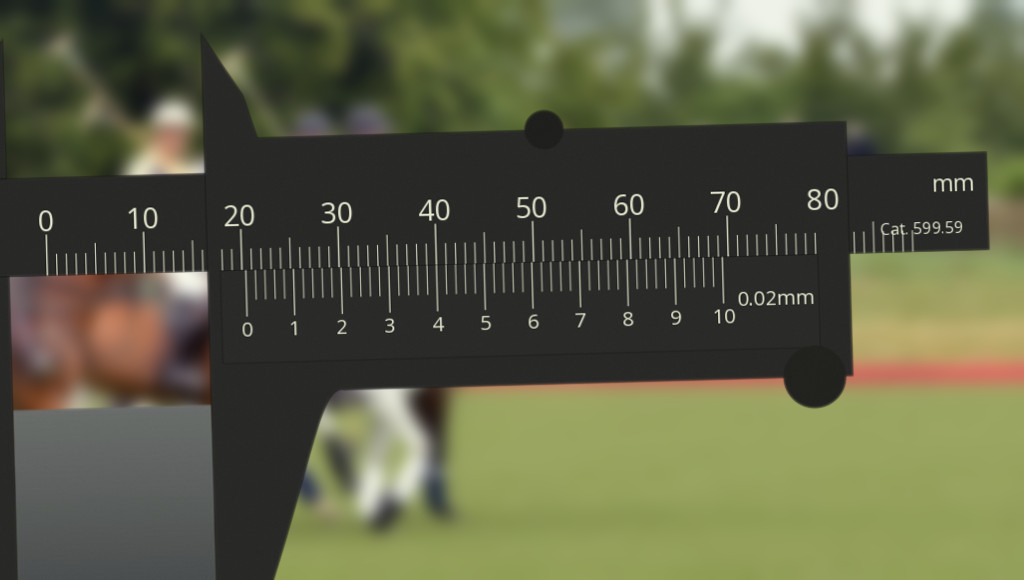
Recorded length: 20.4 mm
